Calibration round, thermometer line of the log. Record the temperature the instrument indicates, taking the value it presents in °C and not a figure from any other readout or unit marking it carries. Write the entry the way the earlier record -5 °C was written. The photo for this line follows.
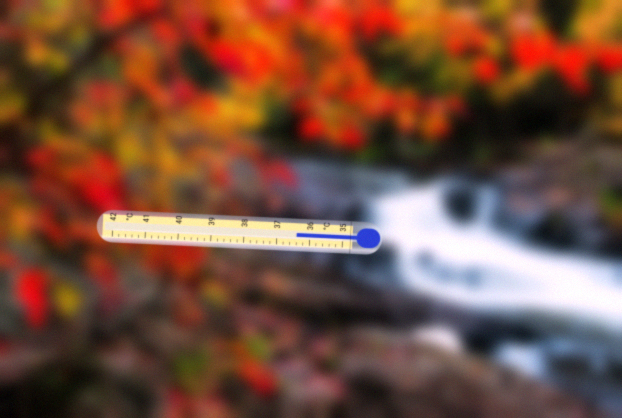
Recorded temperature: 36.4 °C
